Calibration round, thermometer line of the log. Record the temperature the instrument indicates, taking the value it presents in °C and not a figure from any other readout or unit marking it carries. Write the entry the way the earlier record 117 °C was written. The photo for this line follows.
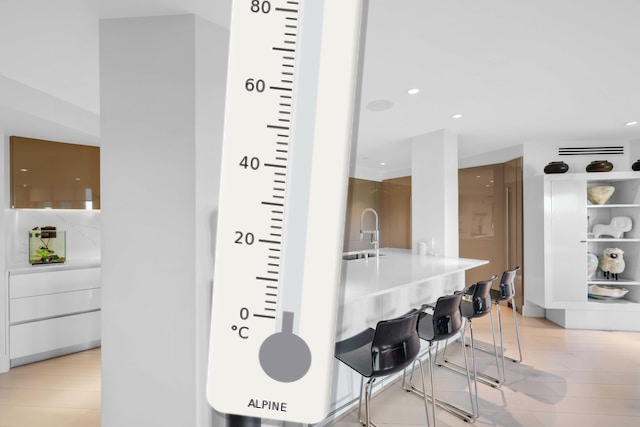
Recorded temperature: 2 °C
